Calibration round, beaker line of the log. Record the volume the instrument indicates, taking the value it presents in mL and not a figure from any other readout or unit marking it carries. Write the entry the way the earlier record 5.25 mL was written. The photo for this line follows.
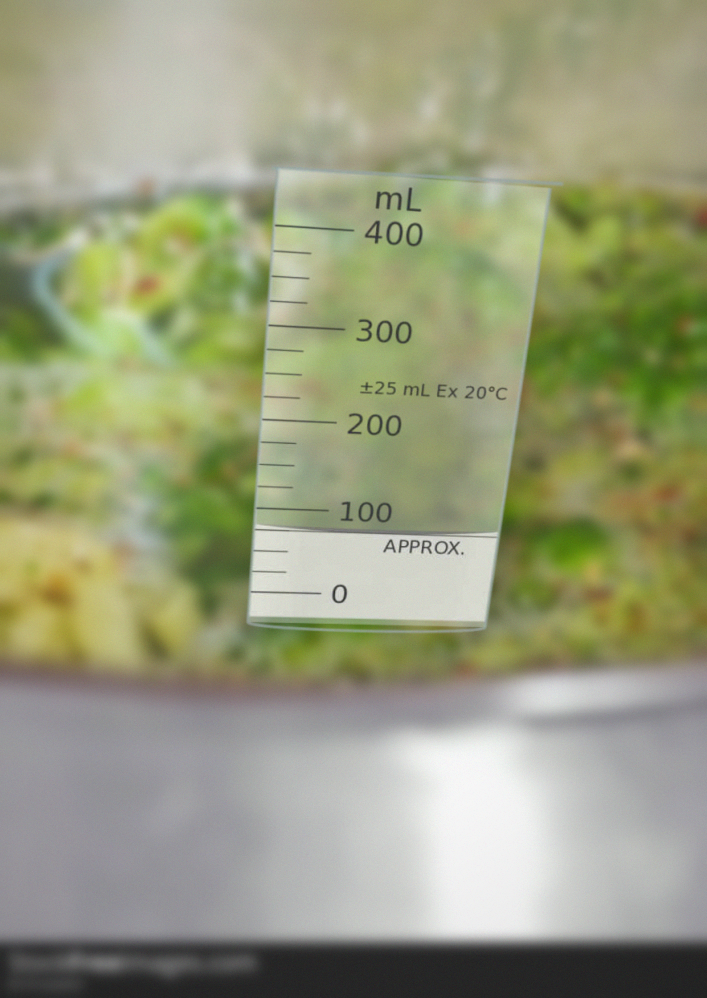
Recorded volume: 75 mL
